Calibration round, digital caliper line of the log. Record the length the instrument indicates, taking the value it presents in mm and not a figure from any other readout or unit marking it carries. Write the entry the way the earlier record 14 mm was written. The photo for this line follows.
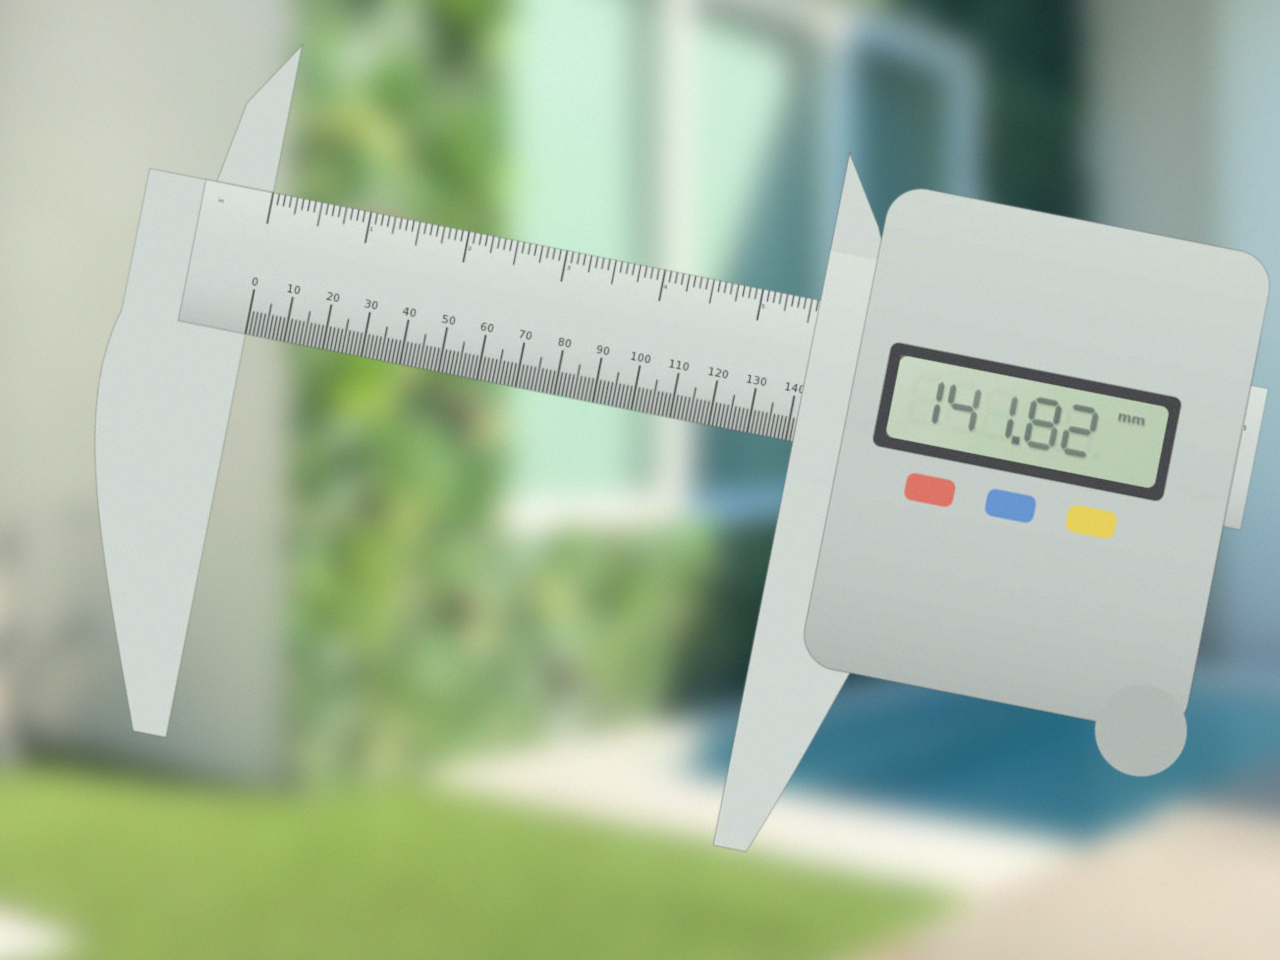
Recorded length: 141.82 mm
